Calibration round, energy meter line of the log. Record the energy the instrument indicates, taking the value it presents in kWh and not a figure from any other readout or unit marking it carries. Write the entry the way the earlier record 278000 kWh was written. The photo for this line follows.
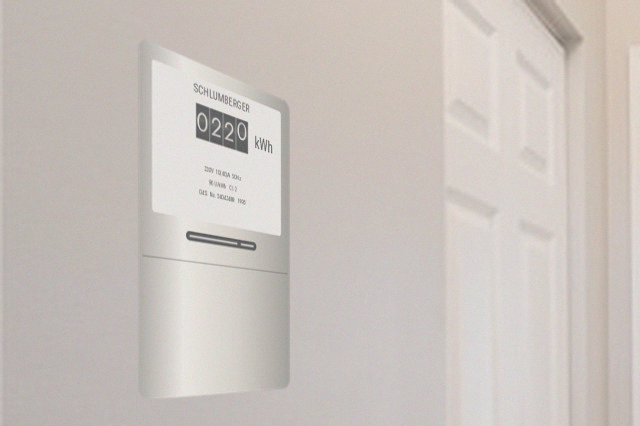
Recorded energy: 220 kWh
